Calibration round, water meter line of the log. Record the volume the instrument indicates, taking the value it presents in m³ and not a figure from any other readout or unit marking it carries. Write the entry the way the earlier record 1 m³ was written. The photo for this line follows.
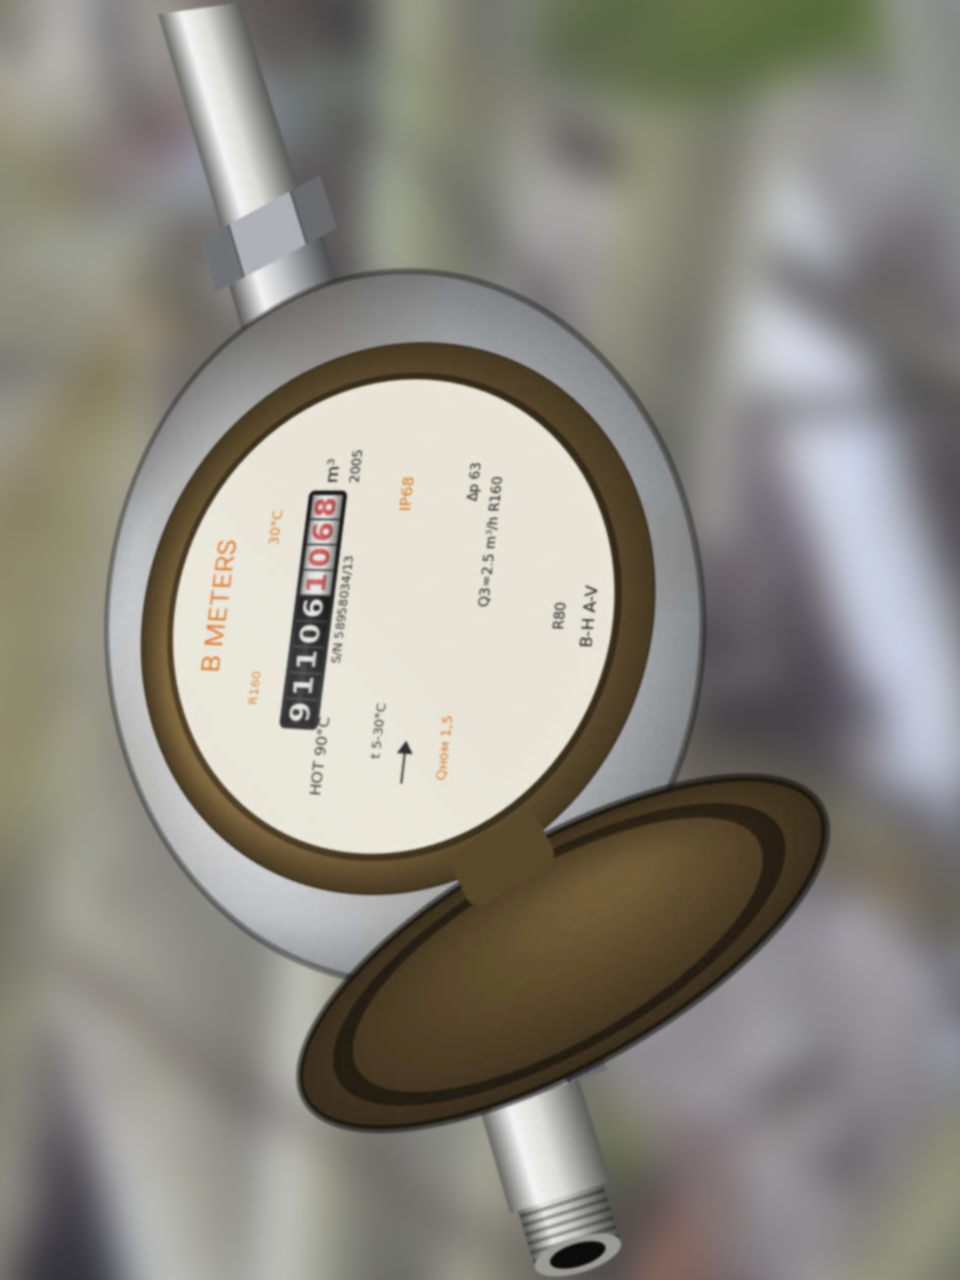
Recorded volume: 91106.1068 m³
